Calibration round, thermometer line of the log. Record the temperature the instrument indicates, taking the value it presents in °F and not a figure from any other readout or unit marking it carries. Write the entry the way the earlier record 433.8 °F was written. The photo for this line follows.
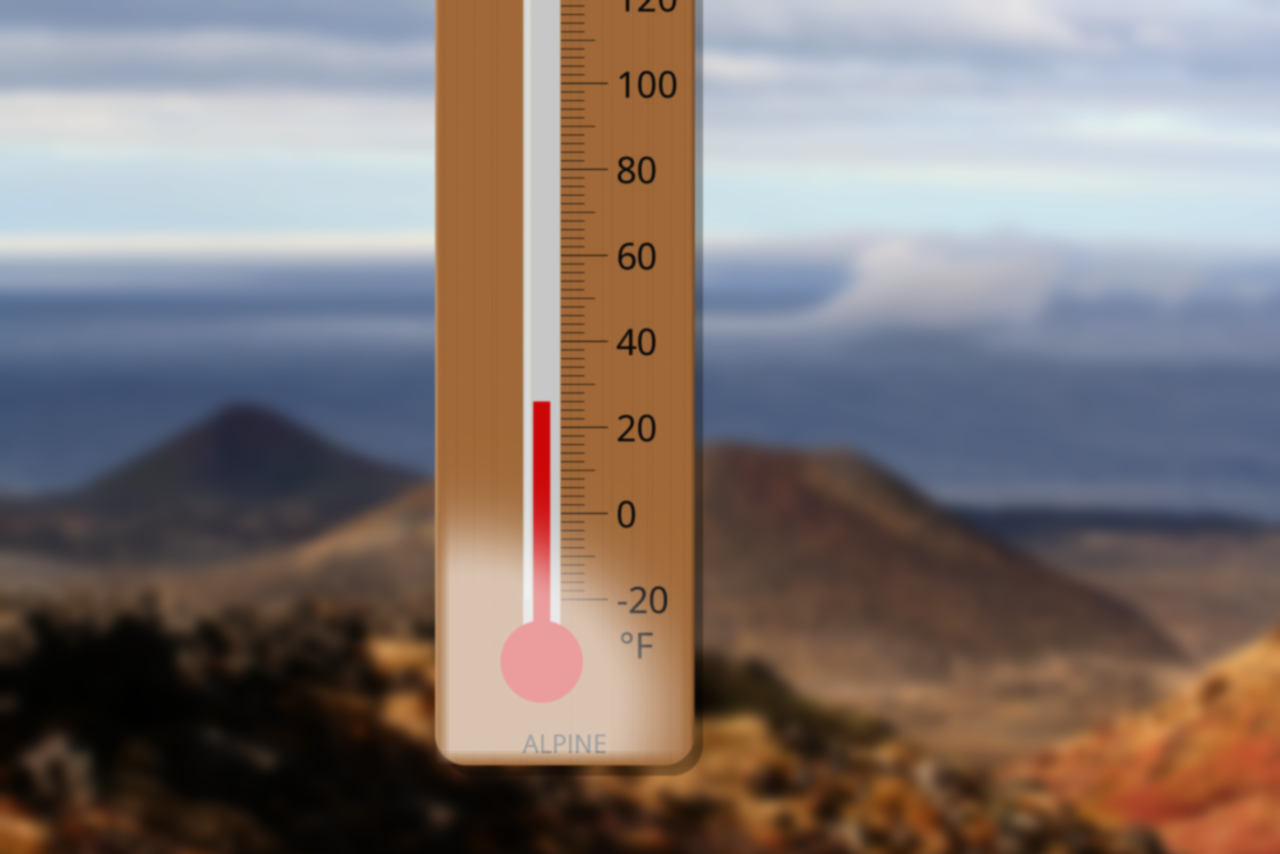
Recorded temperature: 26 °F
